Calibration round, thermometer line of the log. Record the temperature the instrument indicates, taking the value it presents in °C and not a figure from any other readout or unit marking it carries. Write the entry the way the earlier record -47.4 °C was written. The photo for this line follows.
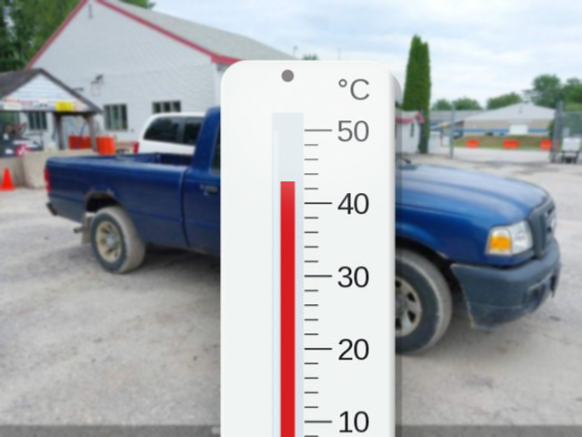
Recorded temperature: 43 °C
